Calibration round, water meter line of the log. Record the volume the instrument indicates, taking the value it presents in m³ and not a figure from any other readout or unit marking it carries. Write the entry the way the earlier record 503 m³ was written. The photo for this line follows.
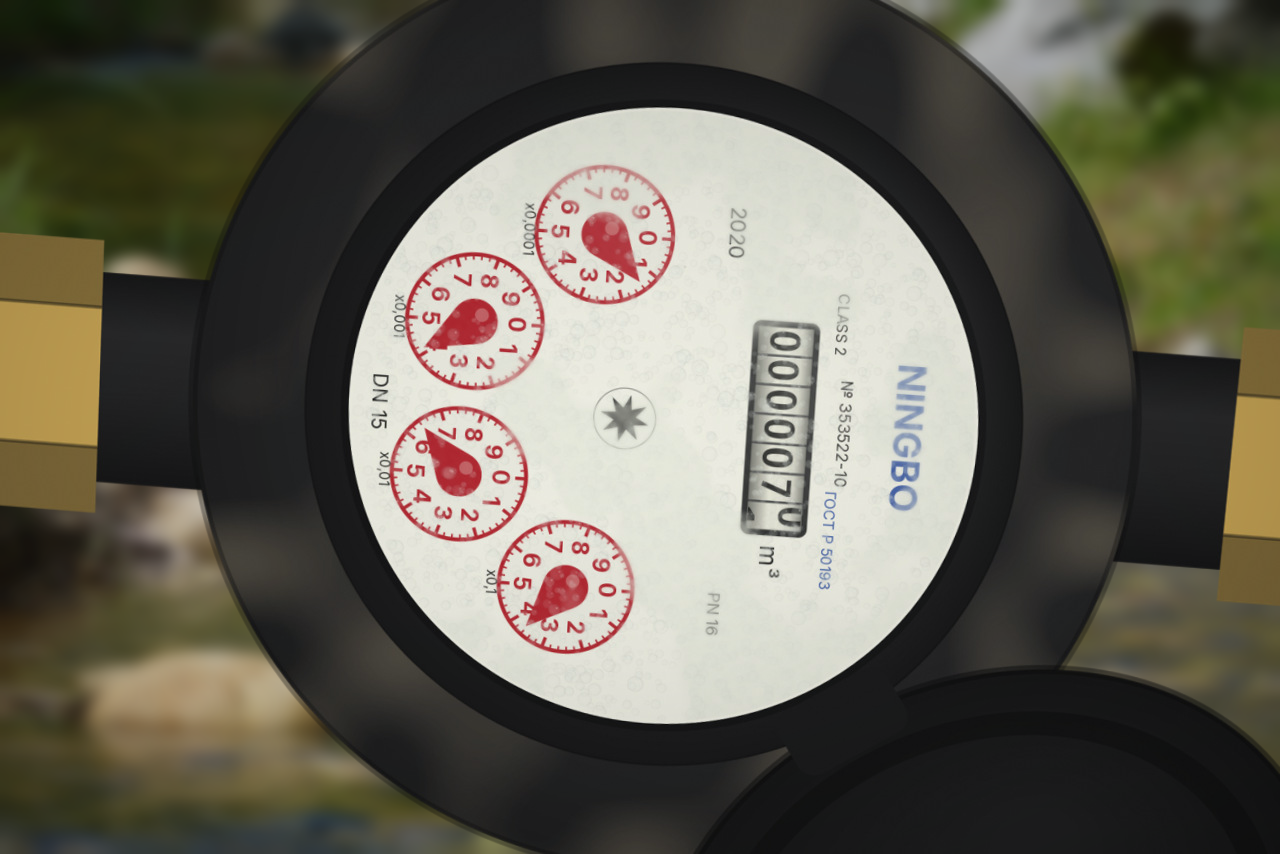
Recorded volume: 70.3641 m³
